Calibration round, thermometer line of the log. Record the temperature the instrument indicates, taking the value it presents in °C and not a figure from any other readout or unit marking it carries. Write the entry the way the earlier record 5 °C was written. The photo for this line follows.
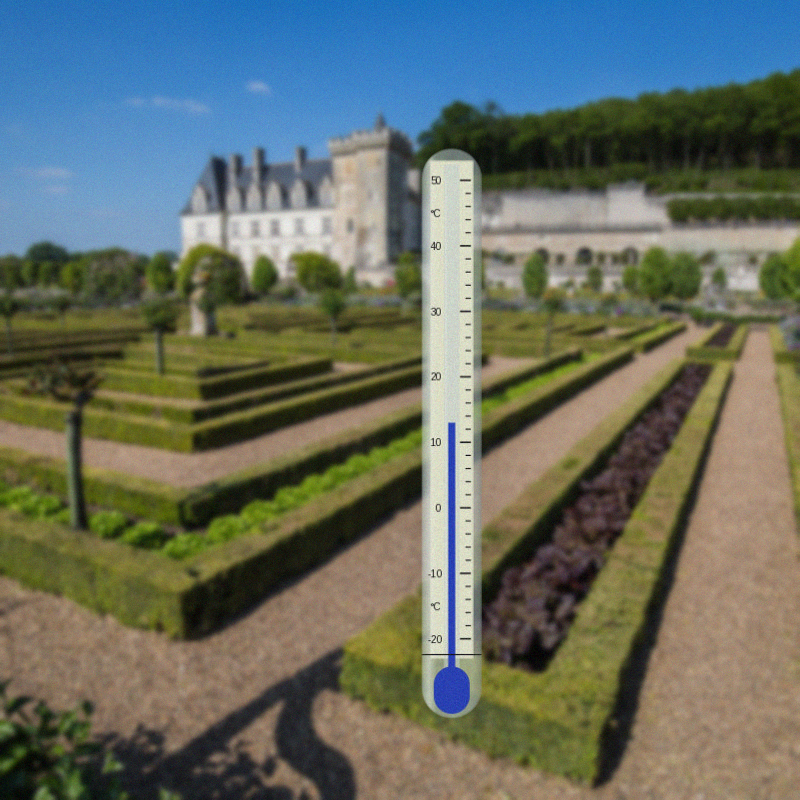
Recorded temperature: 13 °C
